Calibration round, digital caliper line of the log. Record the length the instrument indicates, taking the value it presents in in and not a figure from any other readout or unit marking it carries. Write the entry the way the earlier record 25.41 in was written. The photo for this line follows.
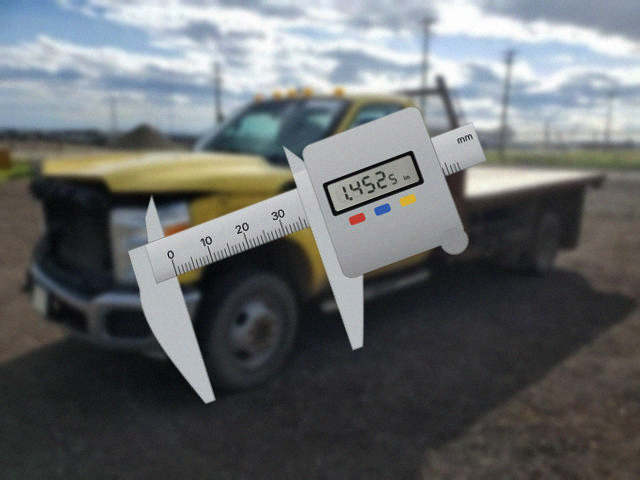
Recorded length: 1.4525 in
